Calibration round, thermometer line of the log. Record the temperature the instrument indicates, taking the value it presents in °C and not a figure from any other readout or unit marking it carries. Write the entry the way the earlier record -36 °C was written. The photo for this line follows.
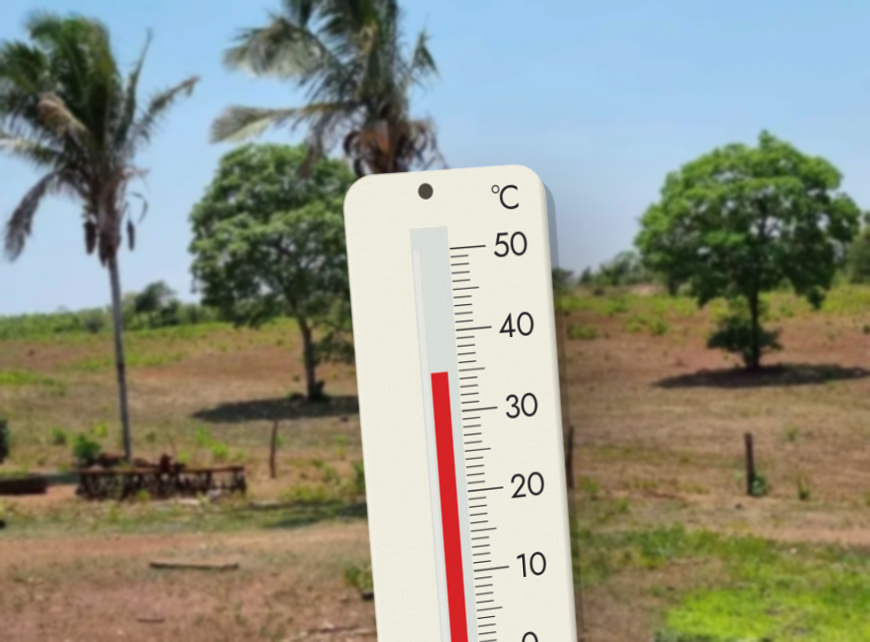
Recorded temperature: 35 °C
